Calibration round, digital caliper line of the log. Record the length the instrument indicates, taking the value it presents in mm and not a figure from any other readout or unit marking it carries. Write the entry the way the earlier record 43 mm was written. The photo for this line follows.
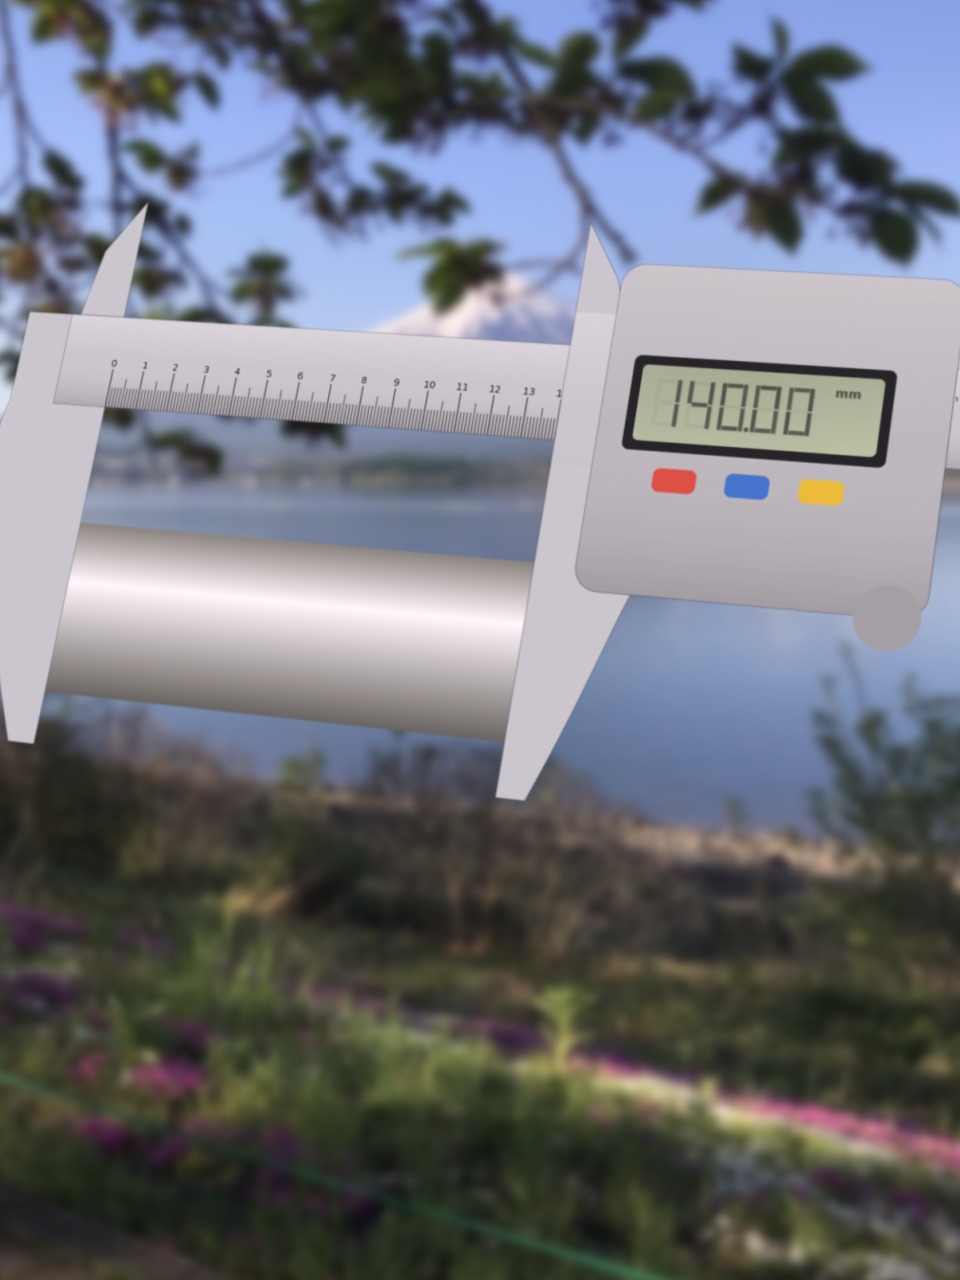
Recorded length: 140.00 mm
